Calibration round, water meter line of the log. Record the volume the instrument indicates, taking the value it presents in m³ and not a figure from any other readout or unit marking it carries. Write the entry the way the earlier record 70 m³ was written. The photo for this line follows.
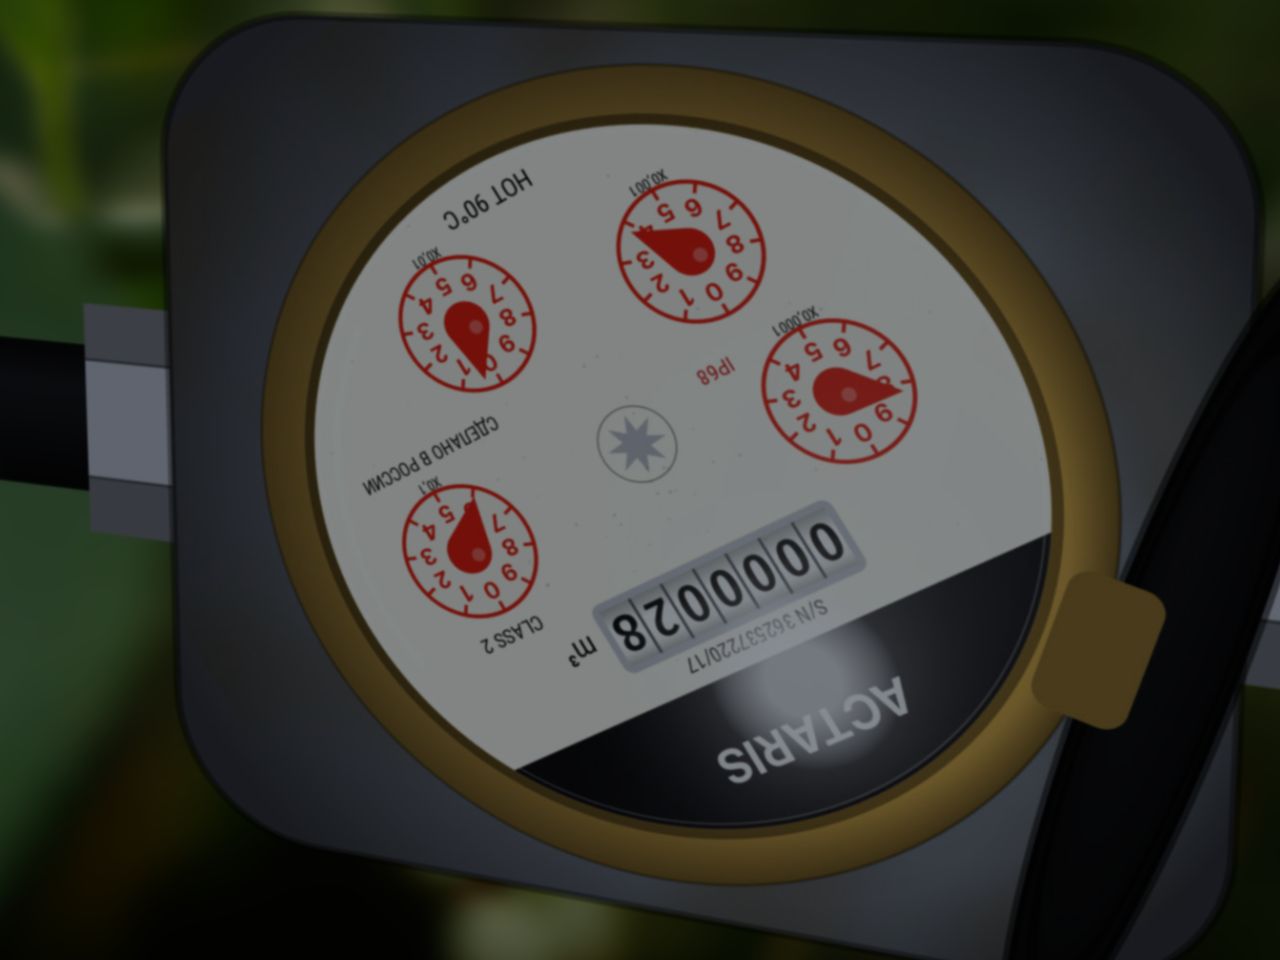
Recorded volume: 28.6038 m³
